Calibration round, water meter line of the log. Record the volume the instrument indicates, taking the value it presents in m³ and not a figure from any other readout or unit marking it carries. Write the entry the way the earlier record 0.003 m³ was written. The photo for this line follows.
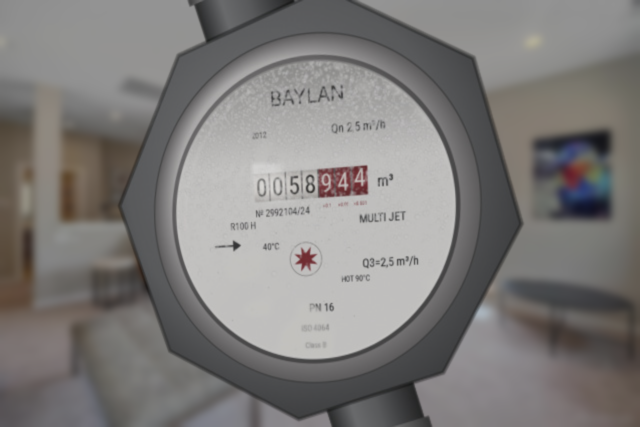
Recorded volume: 58.944 m³
